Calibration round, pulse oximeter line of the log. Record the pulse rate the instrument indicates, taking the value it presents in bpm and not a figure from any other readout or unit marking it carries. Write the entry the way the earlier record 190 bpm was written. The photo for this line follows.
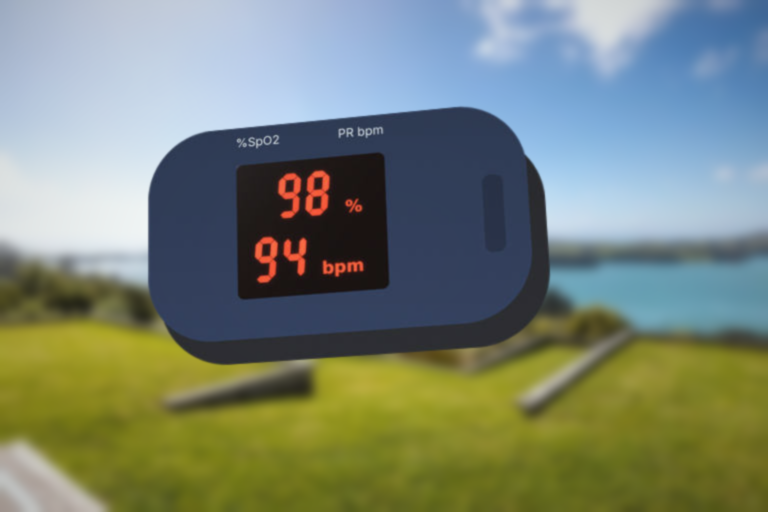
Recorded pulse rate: 94 bpm
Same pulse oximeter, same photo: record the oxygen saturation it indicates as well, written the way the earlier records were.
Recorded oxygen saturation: 98 %
